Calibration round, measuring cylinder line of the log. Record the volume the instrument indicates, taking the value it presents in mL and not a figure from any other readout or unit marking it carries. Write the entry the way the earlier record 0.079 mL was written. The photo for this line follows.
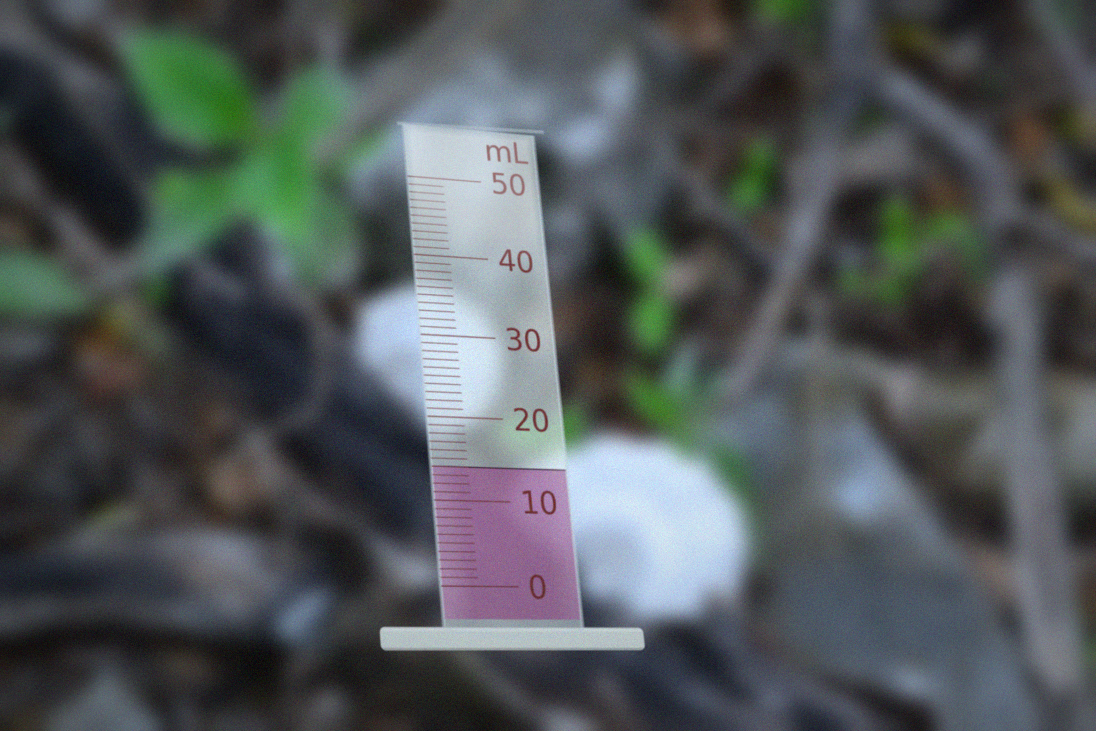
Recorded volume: 14 mL
